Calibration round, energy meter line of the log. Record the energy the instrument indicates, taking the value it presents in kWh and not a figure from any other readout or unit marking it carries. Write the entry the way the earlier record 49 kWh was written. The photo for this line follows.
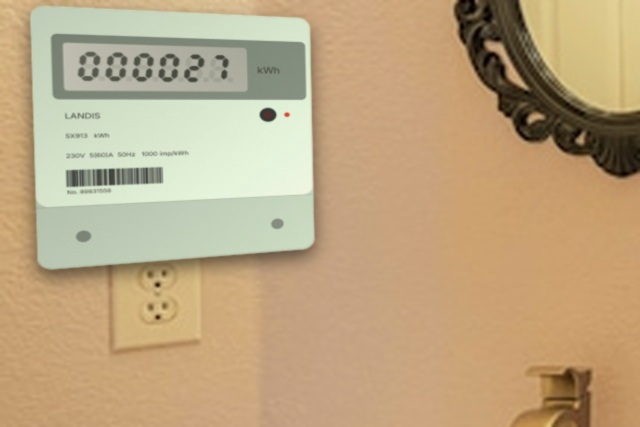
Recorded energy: 27 kWh
